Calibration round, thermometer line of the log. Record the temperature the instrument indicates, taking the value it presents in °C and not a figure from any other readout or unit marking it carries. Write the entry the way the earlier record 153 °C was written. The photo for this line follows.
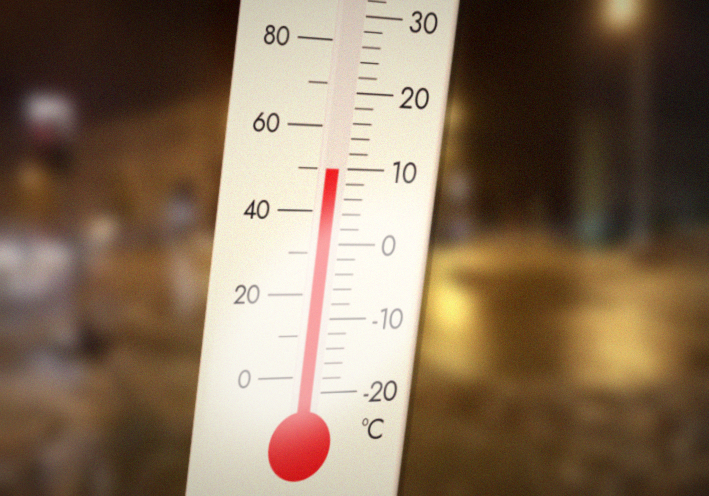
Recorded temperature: 10 °C
